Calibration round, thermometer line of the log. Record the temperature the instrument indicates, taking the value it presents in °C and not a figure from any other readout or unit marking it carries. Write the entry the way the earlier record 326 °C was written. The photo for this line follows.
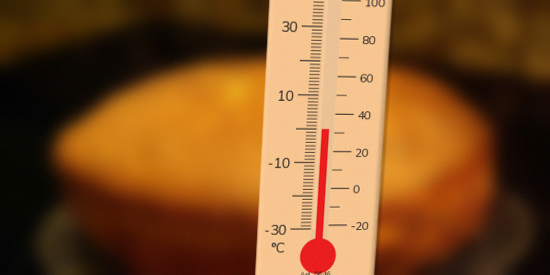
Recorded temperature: 0 °C
